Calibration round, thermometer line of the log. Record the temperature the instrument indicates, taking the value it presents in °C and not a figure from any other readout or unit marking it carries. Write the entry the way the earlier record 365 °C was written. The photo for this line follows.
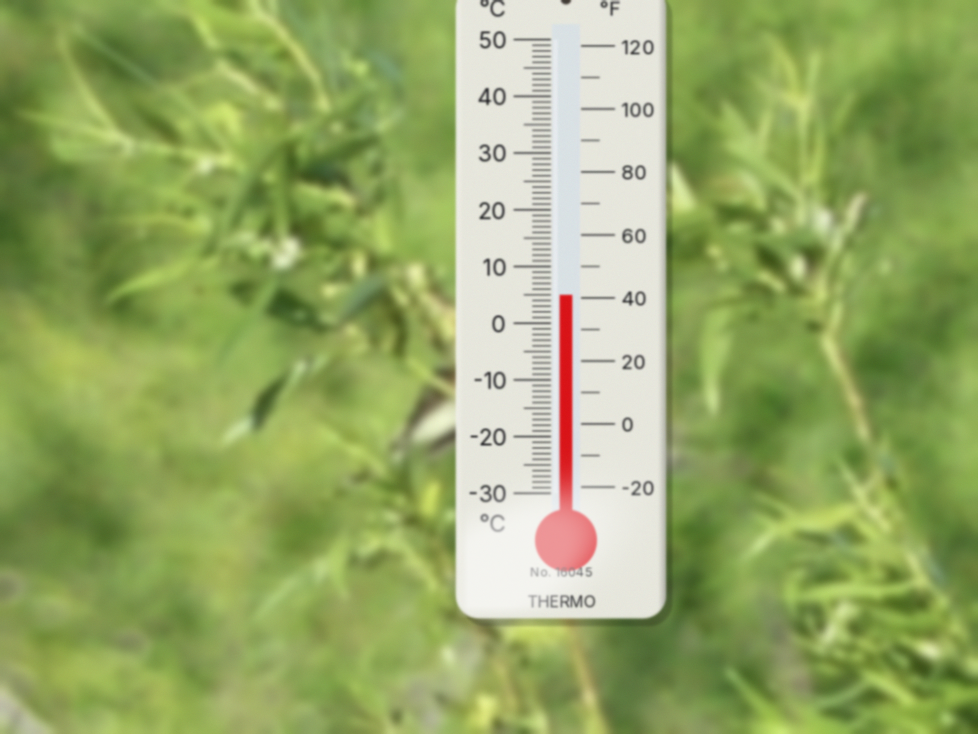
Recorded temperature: 5 °C
